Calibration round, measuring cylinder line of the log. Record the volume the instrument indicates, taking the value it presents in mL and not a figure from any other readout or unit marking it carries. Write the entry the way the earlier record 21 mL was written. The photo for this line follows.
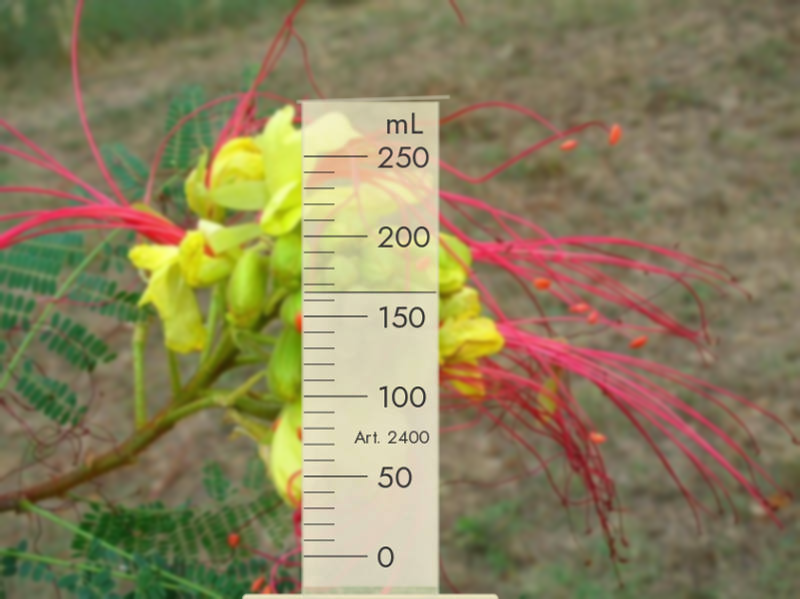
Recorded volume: 165 mL
